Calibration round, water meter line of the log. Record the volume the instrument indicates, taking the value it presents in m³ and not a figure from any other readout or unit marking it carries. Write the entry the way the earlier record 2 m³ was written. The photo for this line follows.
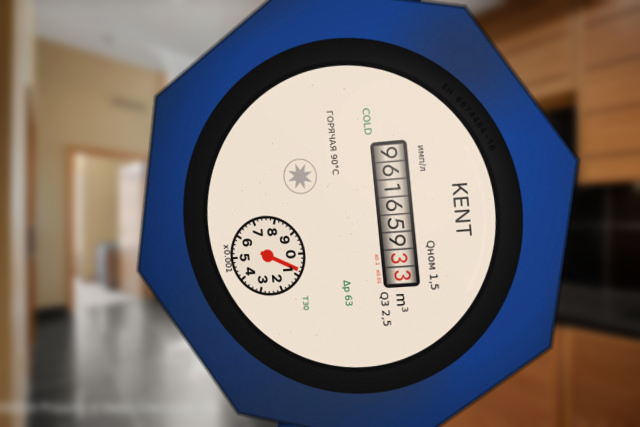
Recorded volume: 961659.330 m³
